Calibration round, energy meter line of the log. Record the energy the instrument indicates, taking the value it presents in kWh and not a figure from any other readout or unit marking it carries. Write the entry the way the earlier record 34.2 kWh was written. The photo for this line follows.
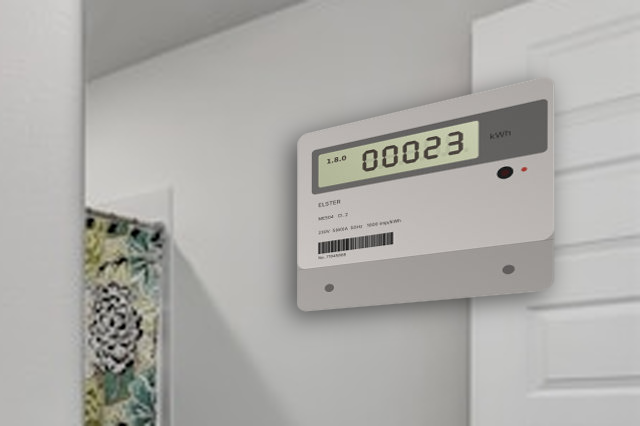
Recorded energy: 23 kWh
